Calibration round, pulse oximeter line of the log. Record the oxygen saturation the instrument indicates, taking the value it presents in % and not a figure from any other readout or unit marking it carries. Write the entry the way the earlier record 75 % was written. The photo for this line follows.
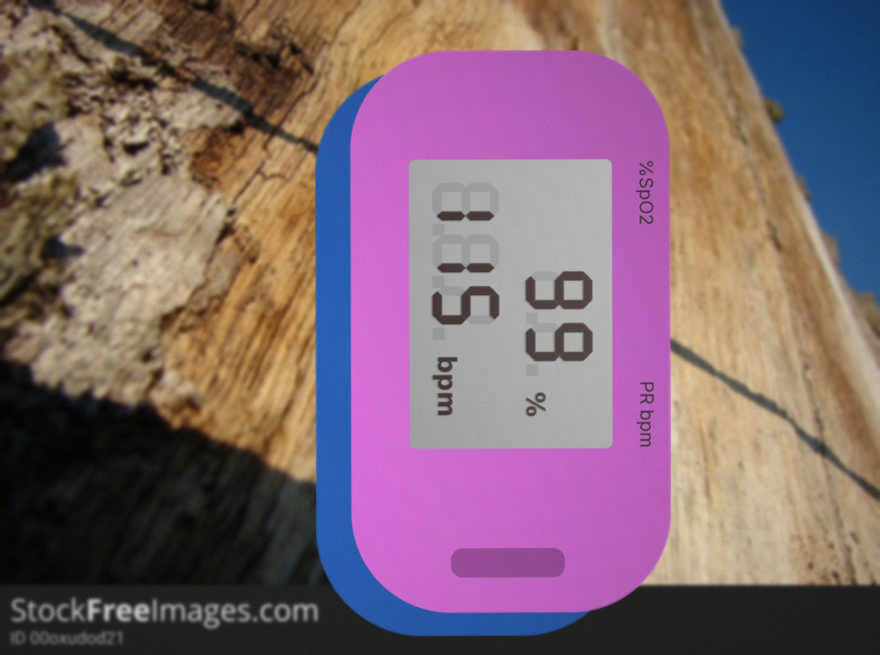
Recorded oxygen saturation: 99 %
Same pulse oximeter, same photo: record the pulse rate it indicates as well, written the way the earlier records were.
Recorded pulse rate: 115 bpm
